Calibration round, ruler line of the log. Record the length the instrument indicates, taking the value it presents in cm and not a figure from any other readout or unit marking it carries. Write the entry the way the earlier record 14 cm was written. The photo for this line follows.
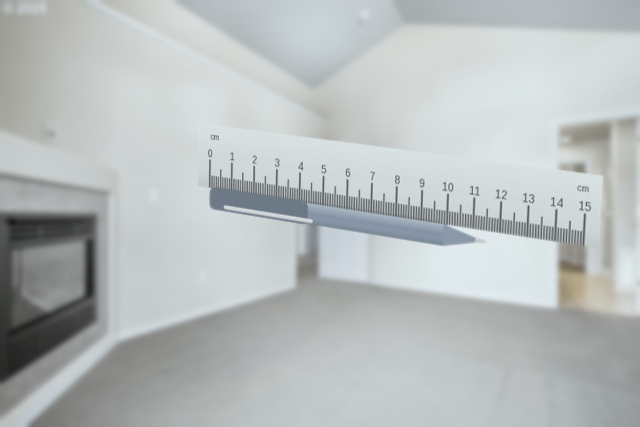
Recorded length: 11.5 cm
